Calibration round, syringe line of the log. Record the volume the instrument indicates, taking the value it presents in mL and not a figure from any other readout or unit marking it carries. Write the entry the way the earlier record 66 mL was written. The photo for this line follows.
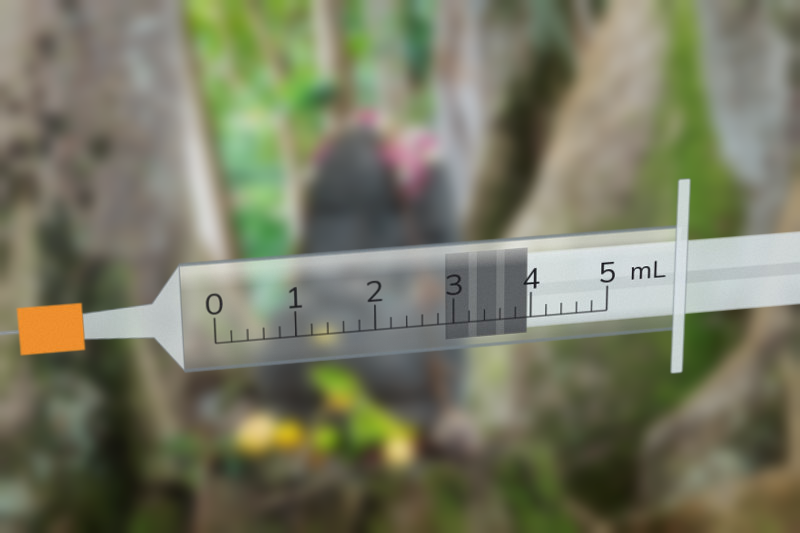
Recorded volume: 2.9 mL
